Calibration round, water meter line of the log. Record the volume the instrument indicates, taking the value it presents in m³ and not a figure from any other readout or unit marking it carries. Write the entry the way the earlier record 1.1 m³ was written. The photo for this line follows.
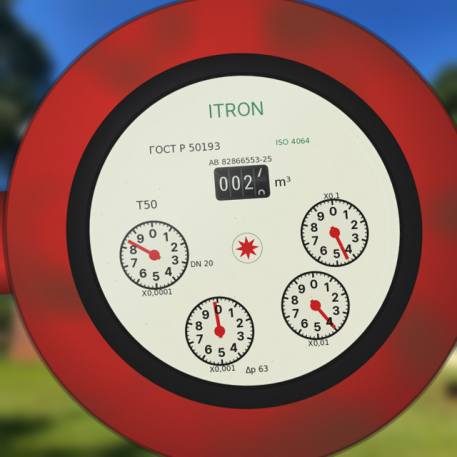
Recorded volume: 27.4398 m³
